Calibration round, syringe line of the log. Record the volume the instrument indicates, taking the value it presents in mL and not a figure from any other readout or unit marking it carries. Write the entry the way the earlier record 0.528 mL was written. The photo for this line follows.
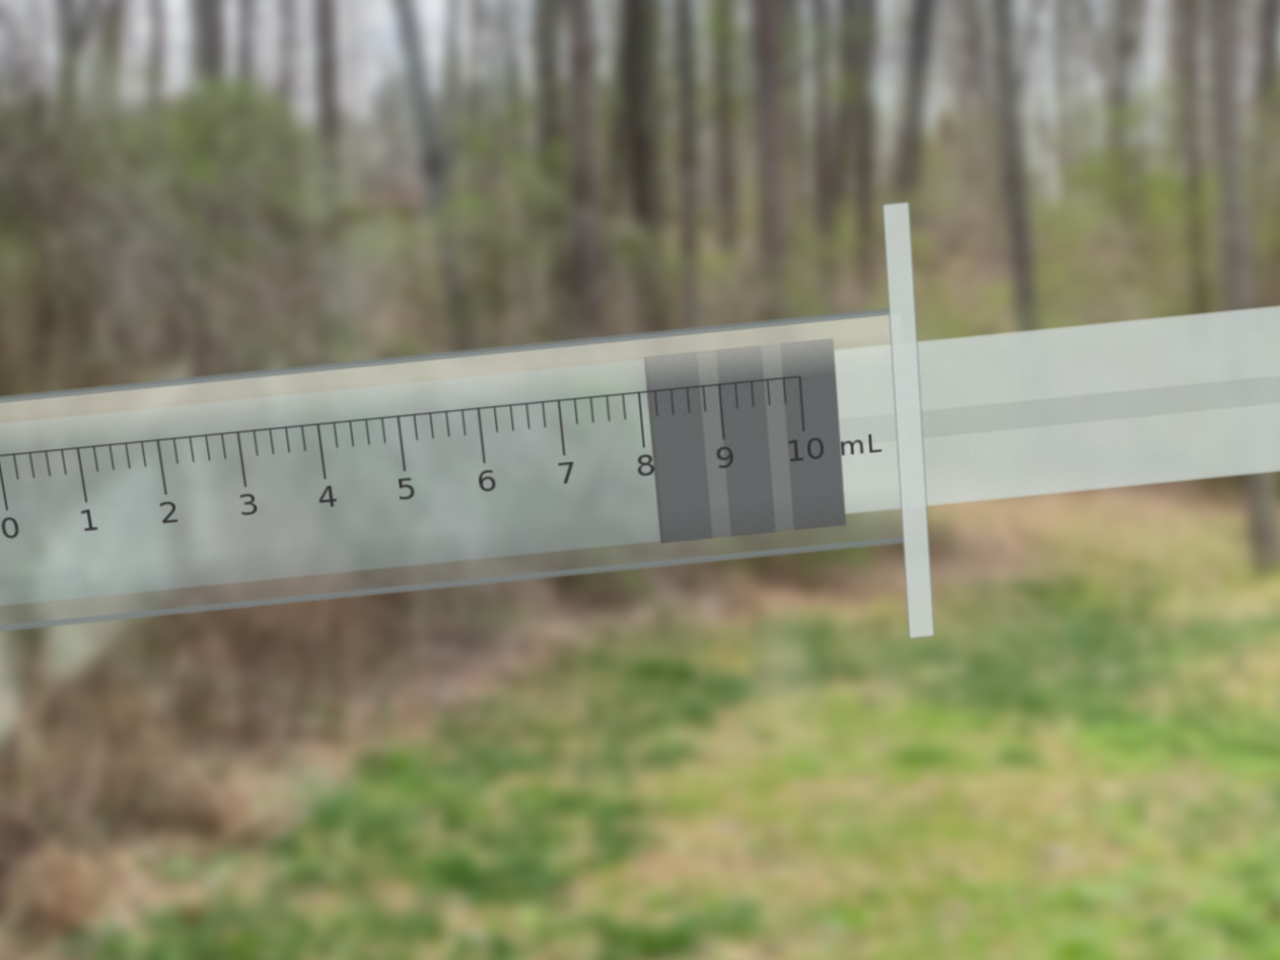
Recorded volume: 8.1 mL
